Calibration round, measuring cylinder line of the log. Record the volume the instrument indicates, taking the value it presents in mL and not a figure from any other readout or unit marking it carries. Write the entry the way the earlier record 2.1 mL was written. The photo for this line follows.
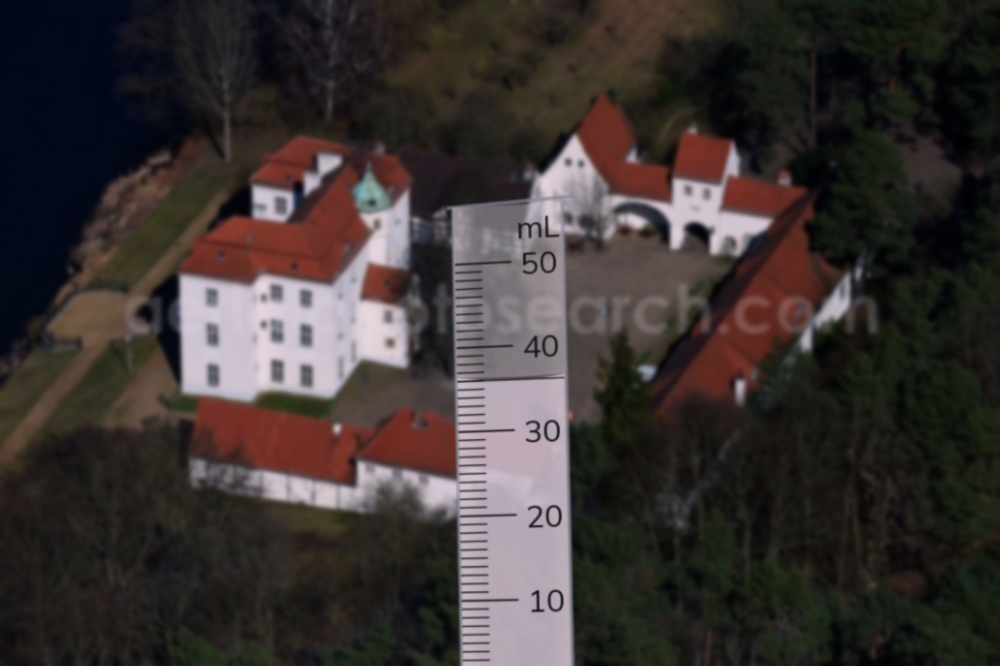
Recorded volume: 36 mL
